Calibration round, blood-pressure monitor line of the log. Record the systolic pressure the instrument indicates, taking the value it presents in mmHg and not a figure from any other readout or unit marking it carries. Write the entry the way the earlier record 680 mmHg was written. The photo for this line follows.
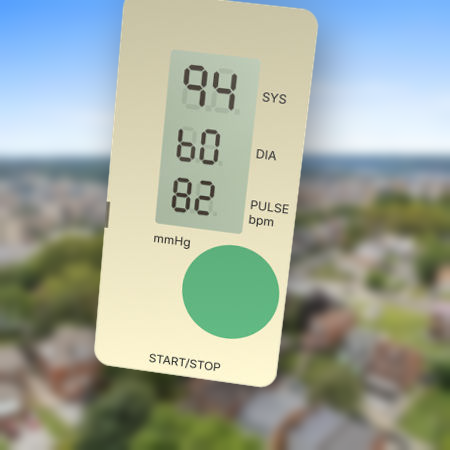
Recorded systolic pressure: 94 mmHg
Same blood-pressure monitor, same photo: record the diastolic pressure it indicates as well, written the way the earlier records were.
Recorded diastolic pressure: 60 mmHg
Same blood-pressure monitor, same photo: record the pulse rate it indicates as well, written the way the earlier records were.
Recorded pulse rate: 82 bpm
